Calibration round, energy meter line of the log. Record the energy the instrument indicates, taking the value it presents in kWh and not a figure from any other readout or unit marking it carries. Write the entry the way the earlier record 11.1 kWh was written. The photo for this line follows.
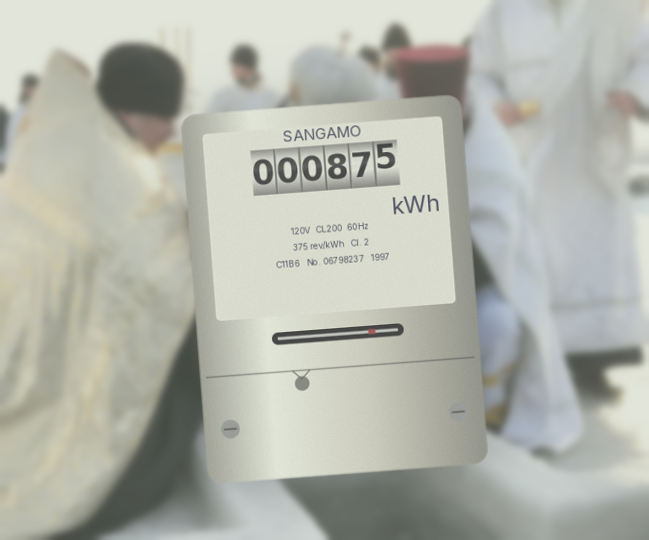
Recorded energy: 875 kWh
